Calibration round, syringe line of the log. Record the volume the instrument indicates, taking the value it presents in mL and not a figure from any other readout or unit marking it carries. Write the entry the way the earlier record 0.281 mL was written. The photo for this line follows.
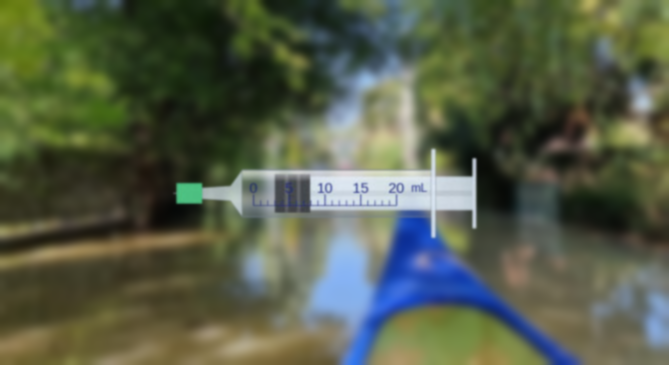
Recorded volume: 3 mL
